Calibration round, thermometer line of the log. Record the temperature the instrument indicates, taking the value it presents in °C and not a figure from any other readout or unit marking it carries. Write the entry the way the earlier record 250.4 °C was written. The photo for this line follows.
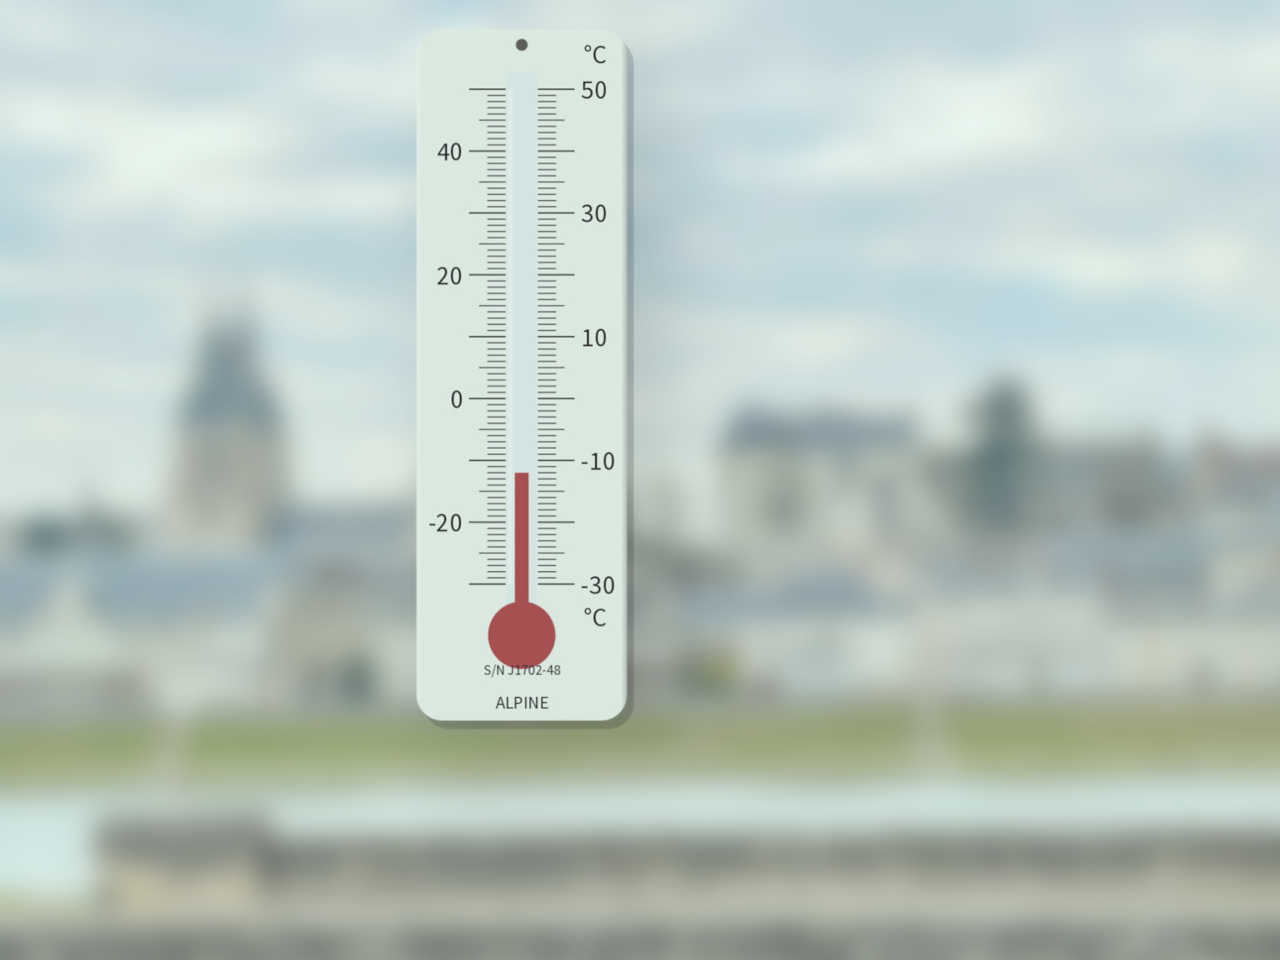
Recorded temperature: -12 °C
